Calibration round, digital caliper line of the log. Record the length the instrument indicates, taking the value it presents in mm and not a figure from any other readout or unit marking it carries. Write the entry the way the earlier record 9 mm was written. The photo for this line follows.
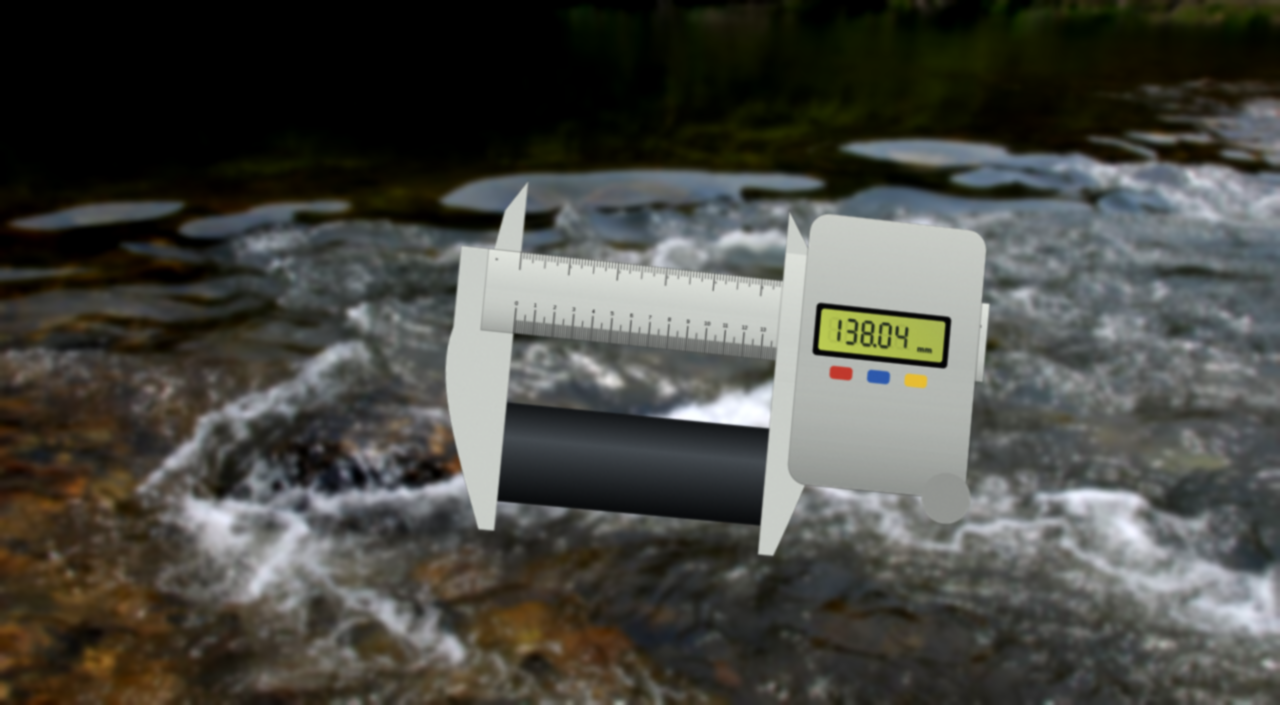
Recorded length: 138.04 mm
